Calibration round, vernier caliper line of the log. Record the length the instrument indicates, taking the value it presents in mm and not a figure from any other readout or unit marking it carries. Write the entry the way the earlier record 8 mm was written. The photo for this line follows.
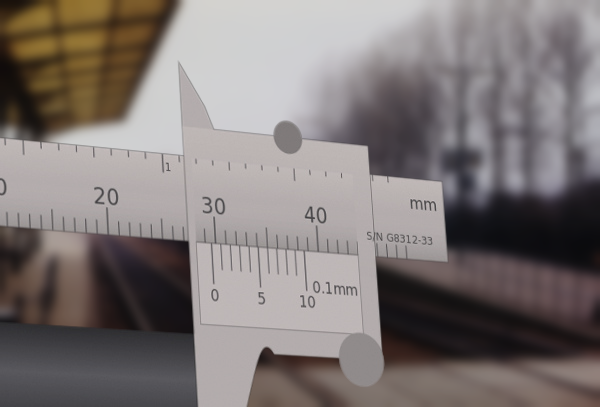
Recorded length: 29.6 mm
